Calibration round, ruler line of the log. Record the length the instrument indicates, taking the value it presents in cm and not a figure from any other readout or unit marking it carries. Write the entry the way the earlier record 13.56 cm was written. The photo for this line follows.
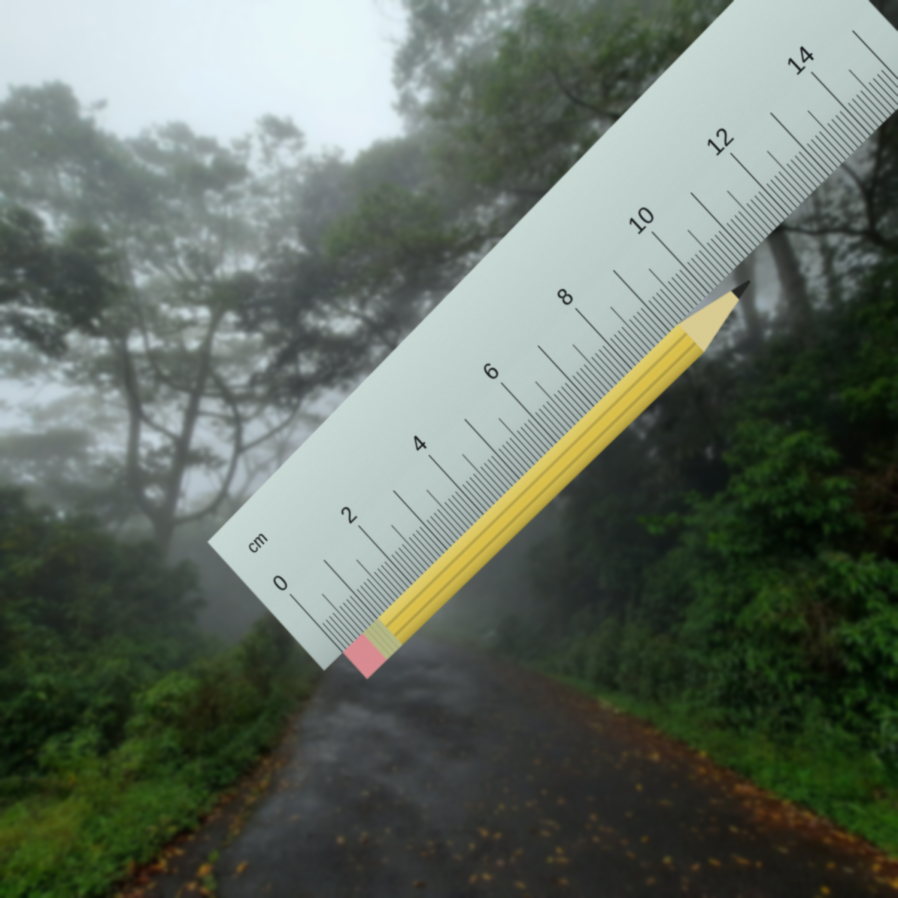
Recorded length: 10.7 cm
